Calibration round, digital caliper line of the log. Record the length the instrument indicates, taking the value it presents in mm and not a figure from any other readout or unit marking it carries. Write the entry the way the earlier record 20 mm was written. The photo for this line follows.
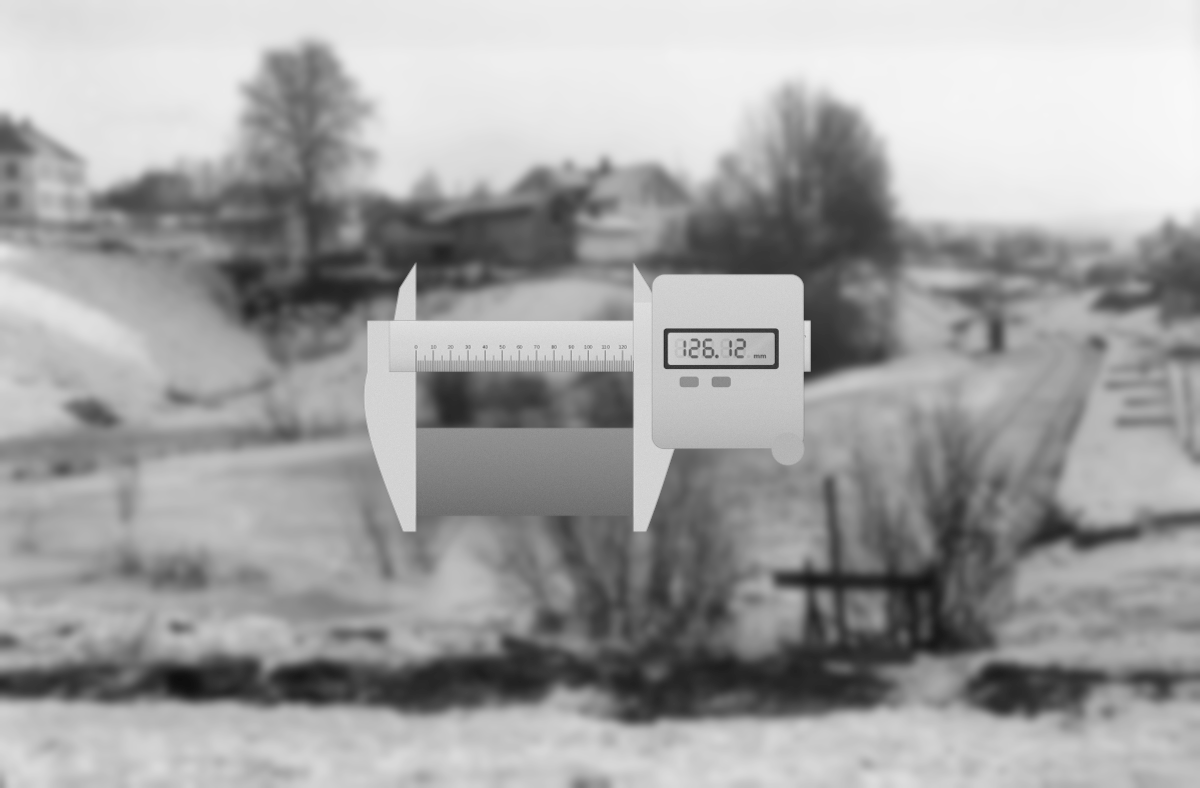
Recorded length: 126.12 mm
